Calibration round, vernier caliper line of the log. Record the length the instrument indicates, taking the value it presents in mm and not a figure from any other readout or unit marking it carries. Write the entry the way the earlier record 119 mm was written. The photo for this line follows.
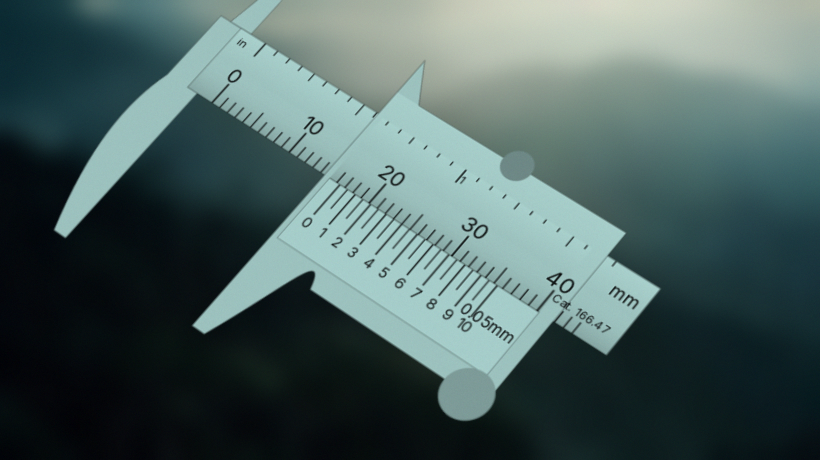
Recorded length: 16.4 mm
